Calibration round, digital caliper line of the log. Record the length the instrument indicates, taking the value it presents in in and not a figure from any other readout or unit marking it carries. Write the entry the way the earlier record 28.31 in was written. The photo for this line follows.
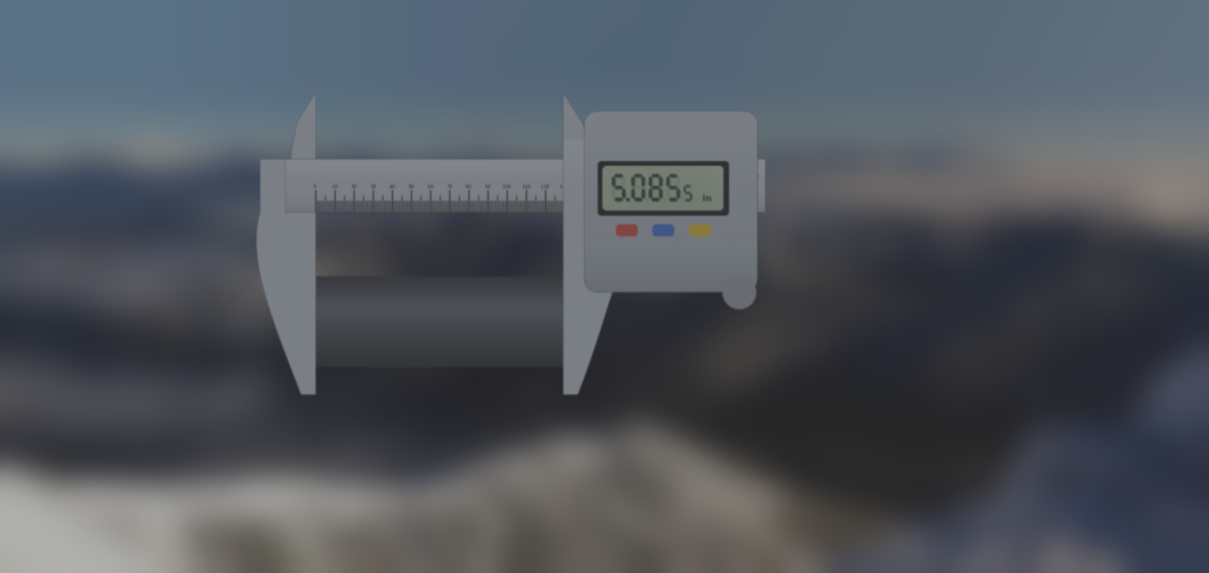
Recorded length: 5.0855 in
